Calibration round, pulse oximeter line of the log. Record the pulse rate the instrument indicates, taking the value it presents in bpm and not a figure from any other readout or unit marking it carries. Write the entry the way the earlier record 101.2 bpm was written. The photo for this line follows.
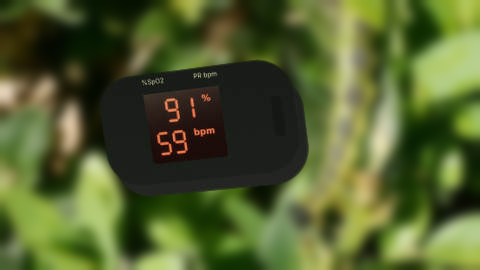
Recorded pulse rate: 59 bpm
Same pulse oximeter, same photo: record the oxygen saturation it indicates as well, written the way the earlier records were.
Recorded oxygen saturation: 91 %
